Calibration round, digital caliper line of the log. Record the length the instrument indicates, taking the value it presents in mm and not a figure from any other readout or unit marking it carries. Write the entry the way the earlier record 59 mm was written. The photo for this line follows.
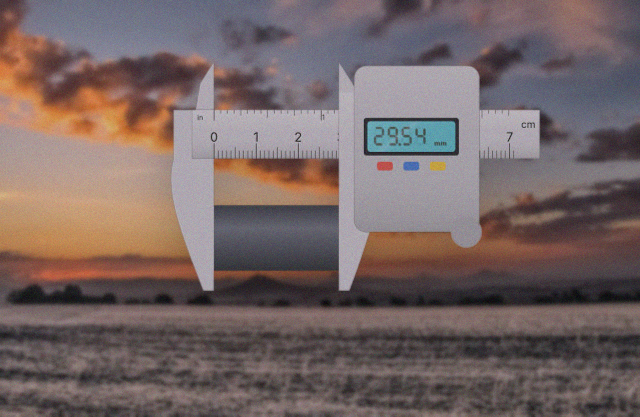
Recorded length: 29.54 mm
